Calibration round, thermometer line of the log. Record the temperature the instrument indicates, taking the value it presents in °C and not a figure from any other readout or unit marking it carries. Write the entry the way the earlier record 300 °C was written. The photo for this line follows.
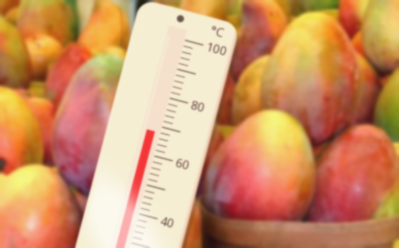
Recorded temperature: 68 °C
